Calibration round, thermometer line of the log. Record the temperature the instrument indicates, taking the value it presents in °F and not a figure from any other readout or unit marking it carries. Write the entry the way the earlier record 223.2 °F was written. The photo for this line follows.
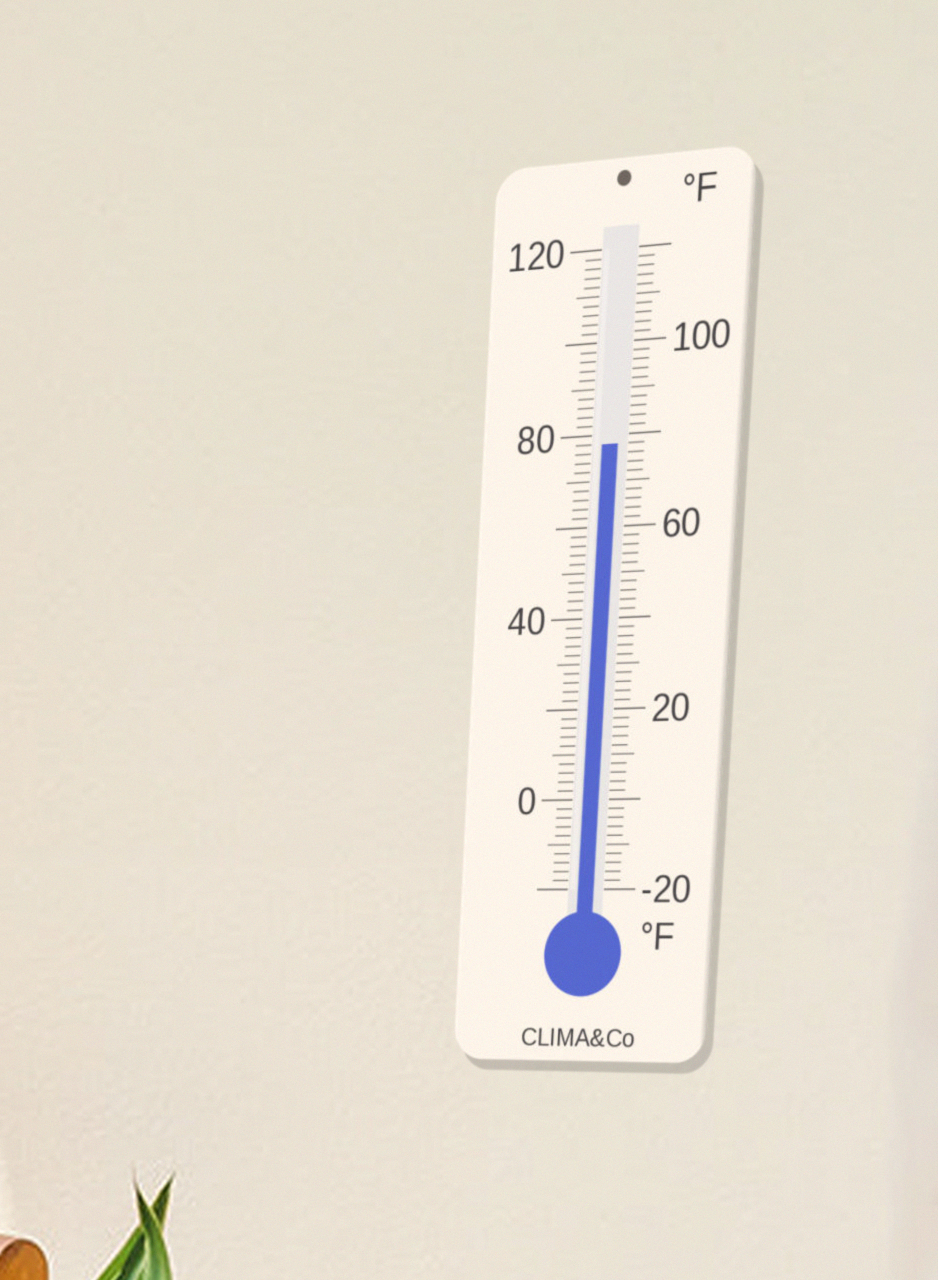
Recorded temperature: 78 °F
